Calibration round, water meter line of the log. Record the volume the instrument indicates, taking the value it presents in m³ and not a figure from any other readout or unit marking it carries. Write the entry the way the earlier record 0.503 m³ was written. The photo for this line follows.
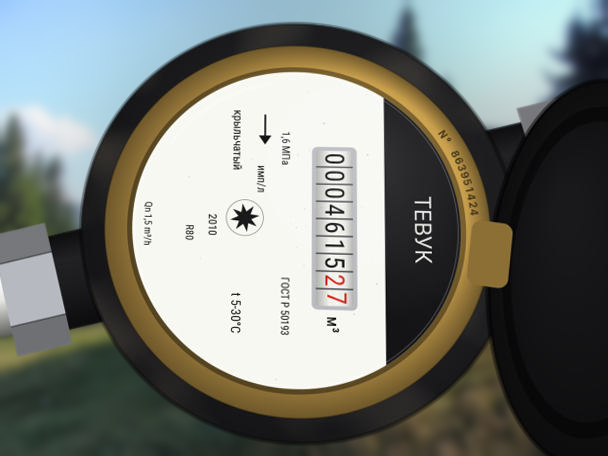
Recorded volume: 4615.27 m³
